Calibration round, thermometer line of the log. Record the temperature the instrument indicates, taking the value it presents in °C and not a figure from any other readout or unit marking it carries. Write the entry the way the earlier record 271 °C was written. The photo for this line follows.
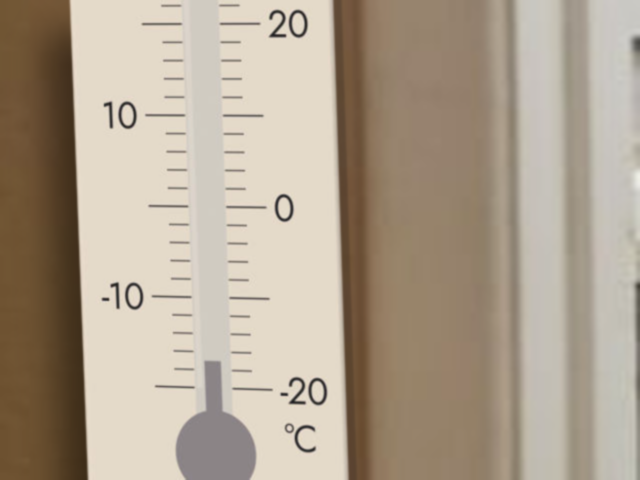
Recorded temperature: -17 °C
